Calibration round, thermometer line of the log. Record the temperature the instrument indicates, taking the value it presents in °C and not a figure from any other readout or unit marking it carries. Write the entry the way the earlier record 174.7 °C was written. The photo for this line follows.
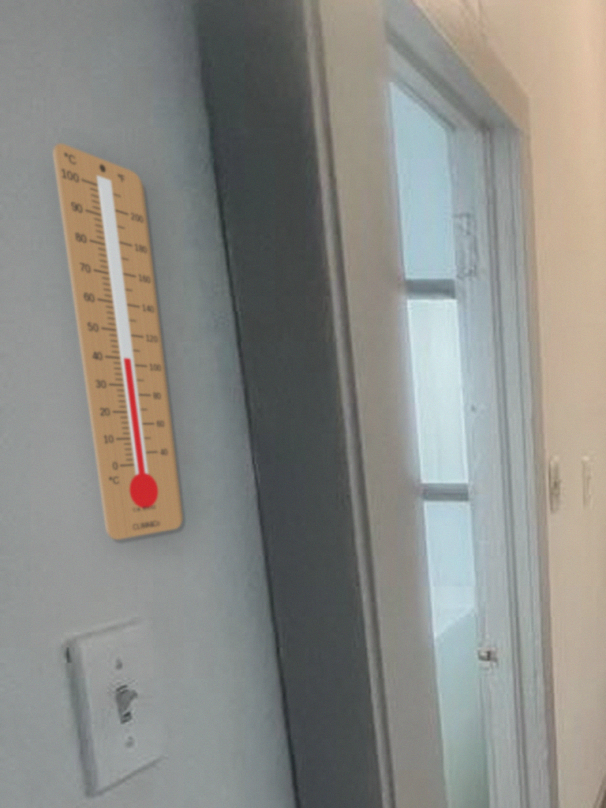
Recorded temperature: 40 °C
